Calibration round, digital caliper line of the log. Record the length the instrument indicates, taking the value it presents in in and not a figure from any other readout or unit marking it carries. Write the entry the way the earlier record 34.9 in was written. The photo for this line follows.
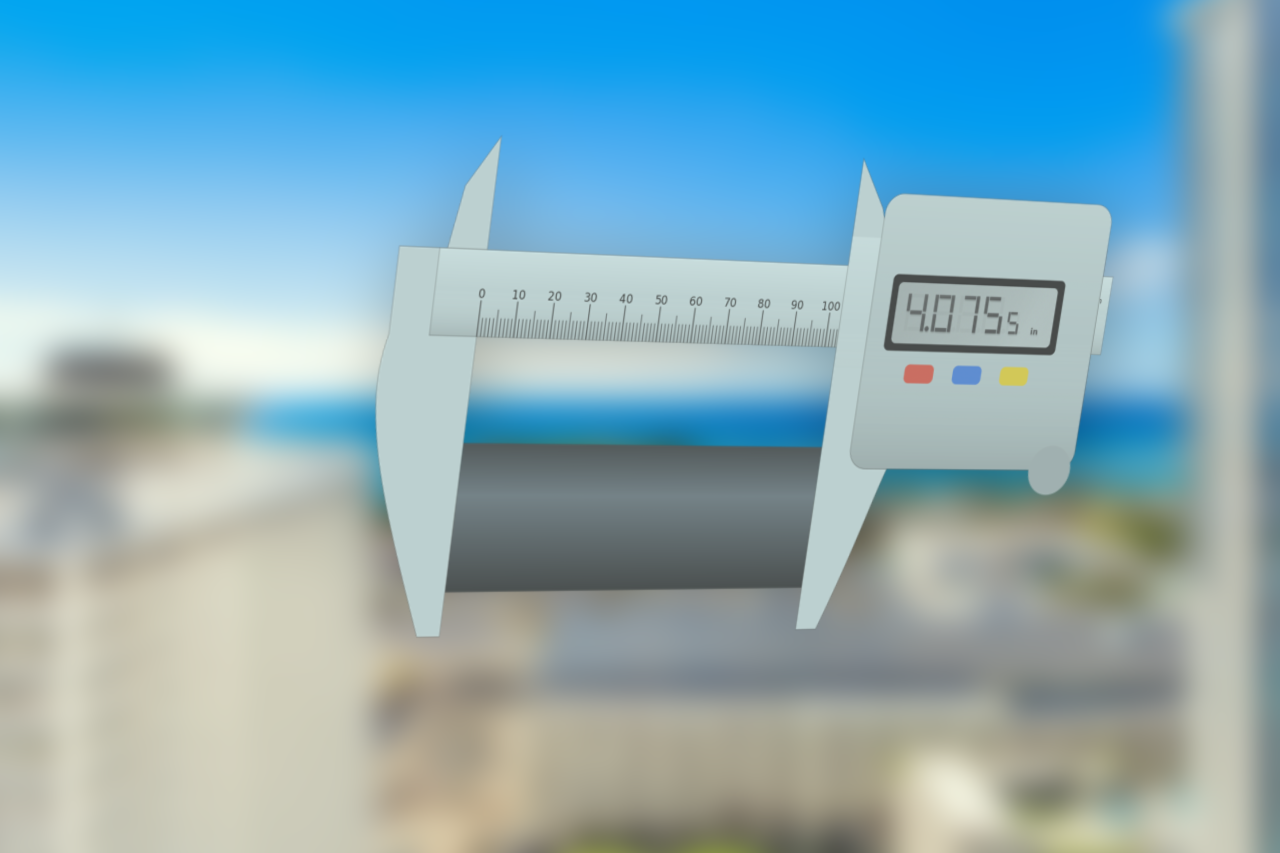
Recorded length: 4.0755 in
